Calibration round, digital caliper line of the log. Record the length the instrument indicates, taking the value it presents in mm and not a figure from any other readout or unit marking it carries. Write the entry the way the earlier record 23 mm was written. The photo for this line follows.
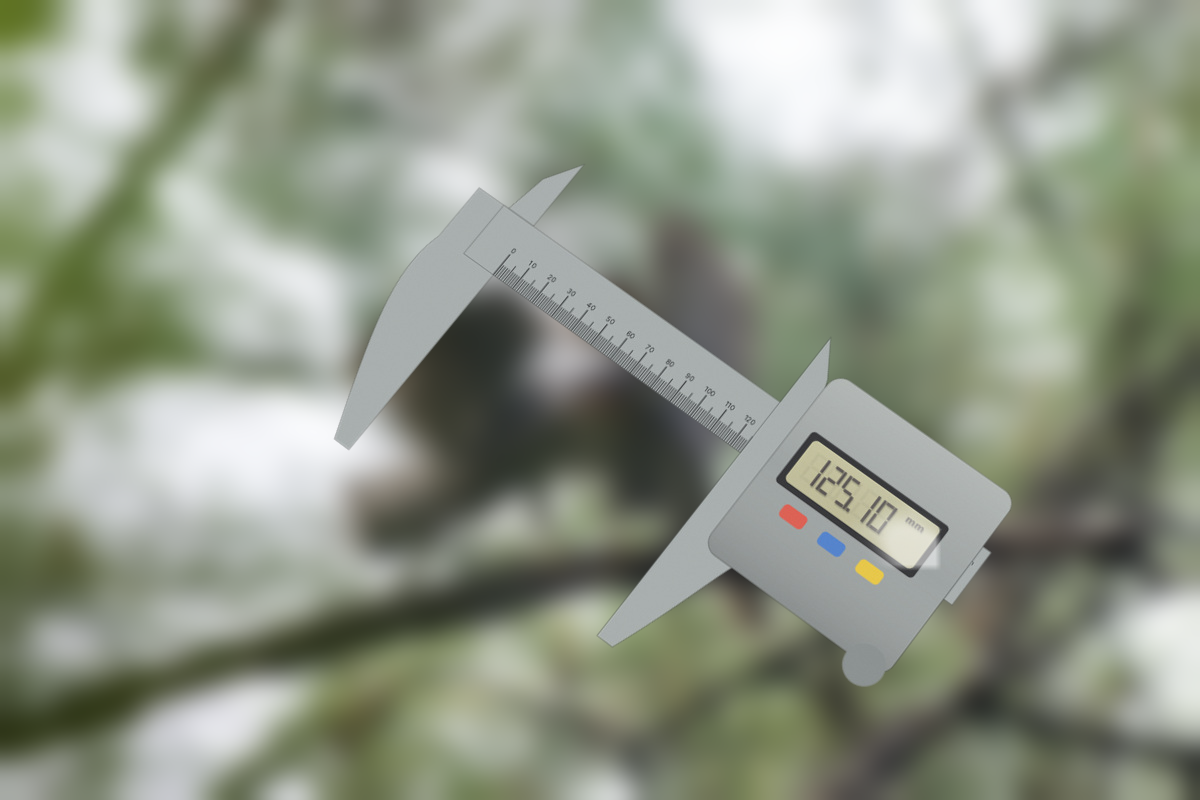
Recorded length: 125.10 mm
